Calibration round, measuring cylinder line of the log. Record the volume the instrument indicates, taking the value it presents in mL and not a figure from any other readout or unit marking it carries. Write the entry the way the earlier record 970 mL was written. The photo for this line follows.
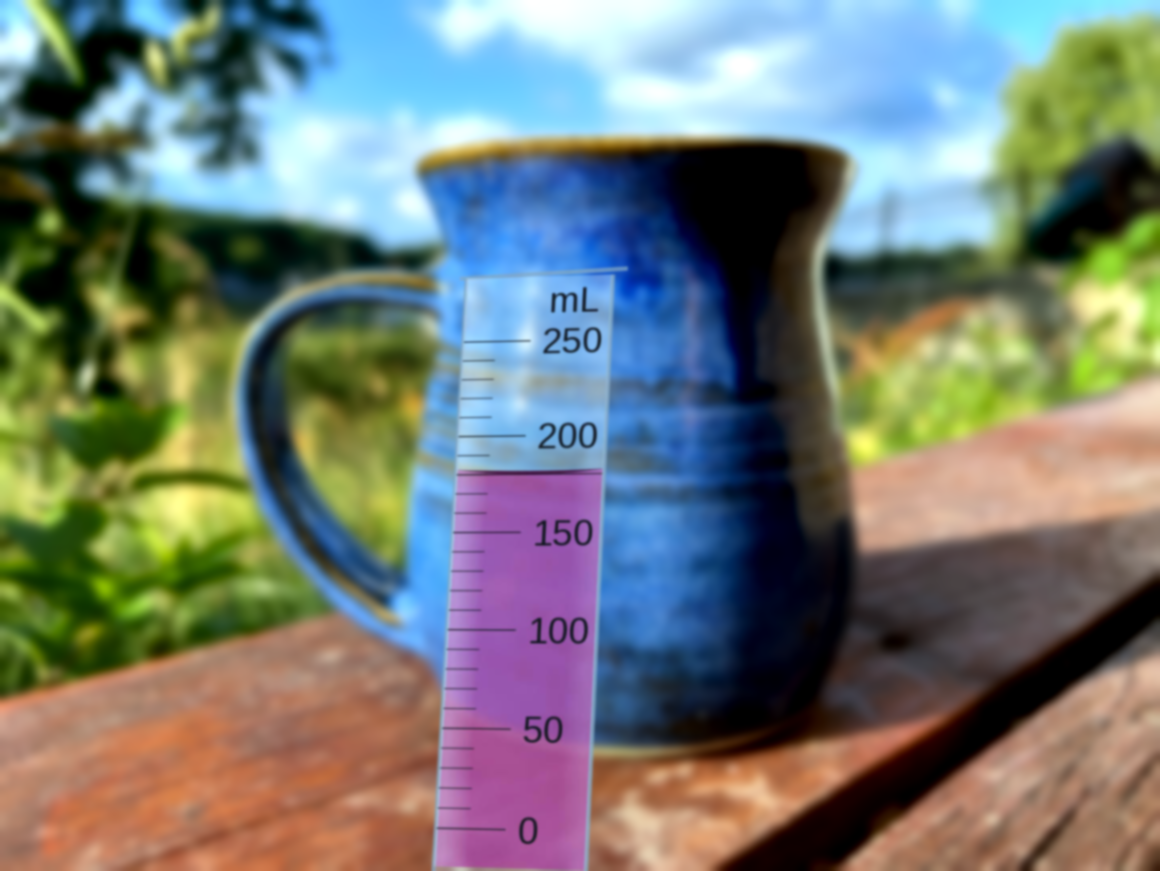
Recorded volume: 180 mL
